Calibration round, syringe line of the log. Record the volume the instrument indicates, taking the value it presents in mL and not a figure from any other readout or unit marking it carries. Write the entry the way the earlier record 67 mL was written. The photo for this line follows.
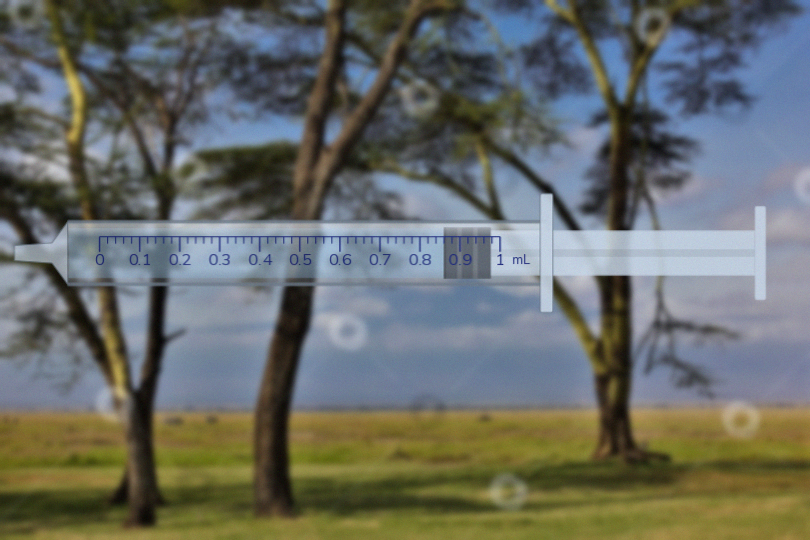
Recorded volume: 0.86 mL
